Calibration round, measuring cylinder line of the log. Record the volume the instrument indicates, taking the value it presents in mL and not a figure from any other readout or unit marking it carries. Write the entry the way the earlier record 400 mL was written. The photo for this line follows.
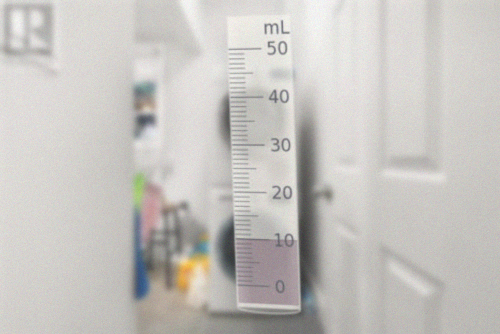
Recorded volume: 10 mL
